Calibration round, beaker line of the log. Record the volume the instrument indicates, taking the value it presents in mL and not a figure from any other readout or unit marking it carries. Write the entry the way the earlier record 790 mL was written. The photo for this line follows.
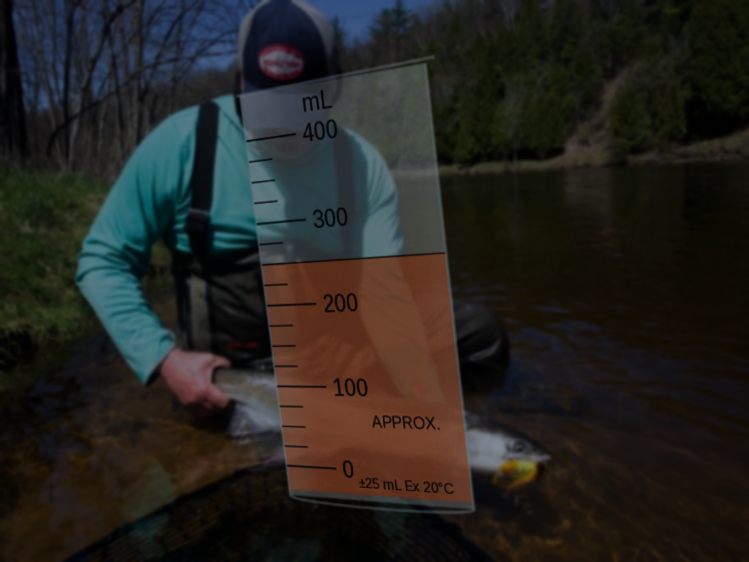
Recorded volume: 250 mL
